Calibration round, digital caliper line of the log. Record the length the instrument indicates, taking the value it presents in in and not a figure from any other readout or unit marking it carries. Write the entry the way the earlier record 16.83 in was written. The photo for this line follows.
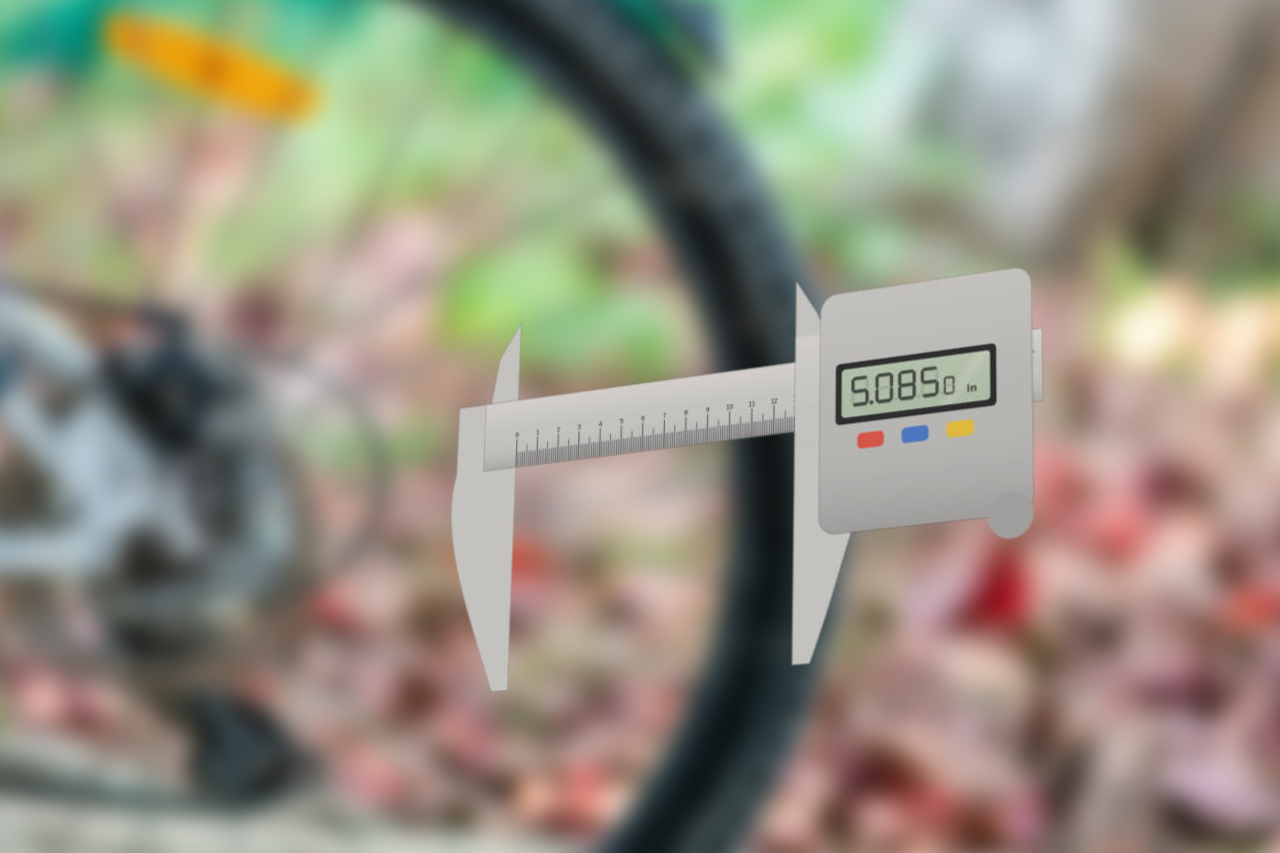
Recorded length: 5.0850 in
